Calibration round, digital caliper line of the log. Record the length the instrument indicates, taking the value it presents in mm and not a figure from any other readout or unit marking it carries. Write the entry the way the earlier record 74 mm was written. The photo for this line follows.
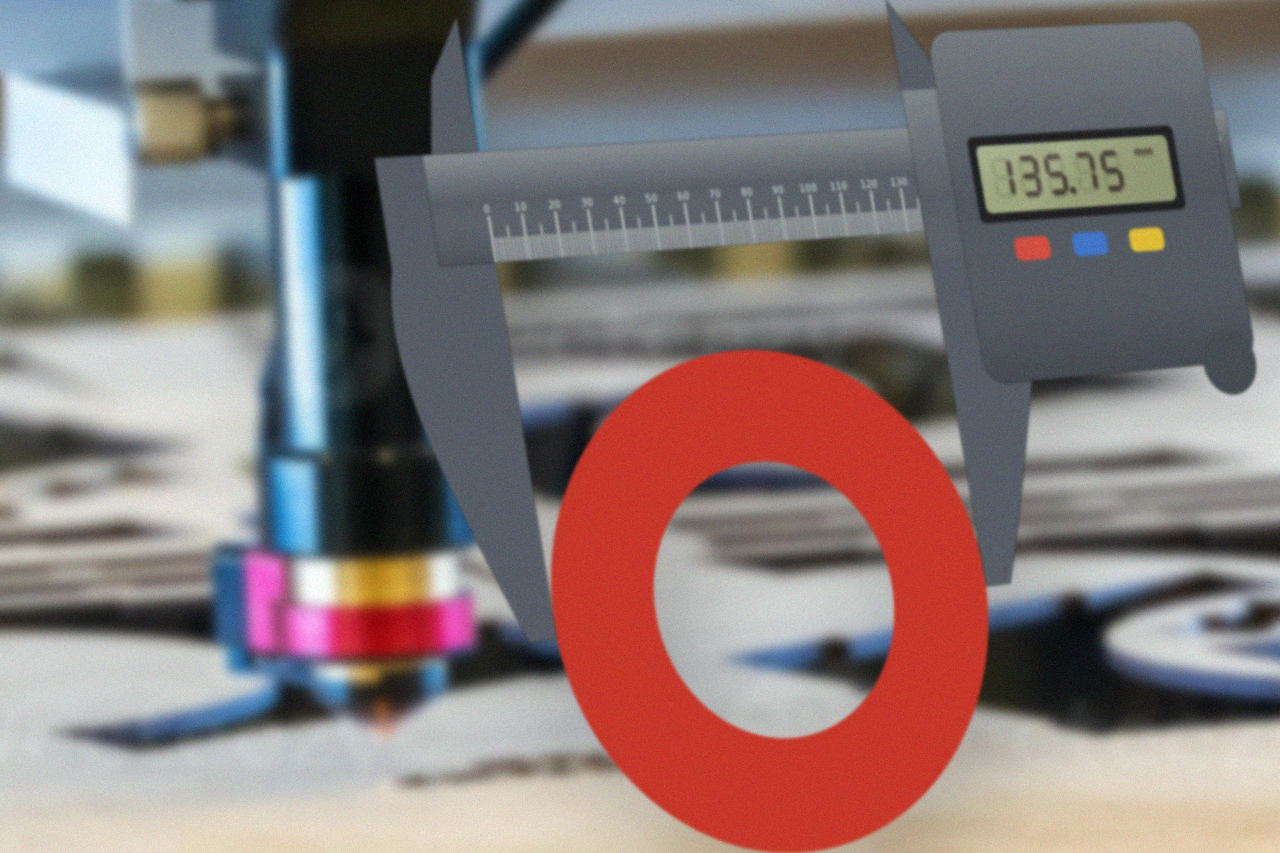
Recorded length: 135.75 mm
